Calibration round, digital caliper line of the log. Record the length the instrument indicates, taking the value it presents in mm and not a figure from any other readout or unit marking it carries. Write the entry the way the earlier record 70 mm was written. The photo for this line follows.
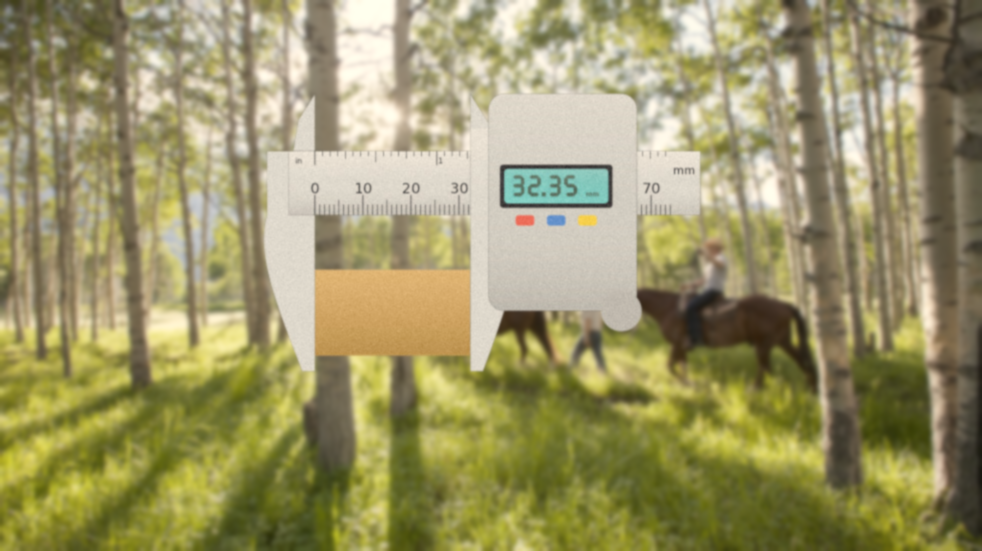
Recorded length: 32.35 mm
